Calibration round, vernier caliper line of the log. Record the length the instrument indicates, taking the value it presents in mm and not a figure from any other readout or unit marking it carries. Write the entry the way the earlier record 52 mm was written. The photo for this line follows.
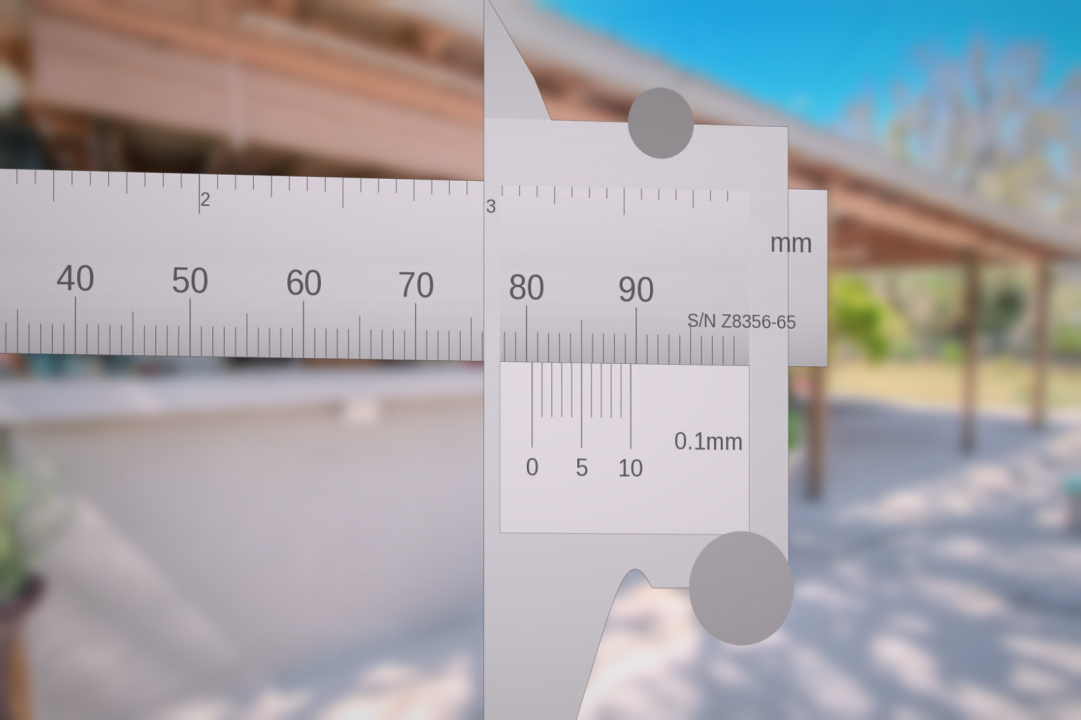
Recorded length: 80.5 mm
